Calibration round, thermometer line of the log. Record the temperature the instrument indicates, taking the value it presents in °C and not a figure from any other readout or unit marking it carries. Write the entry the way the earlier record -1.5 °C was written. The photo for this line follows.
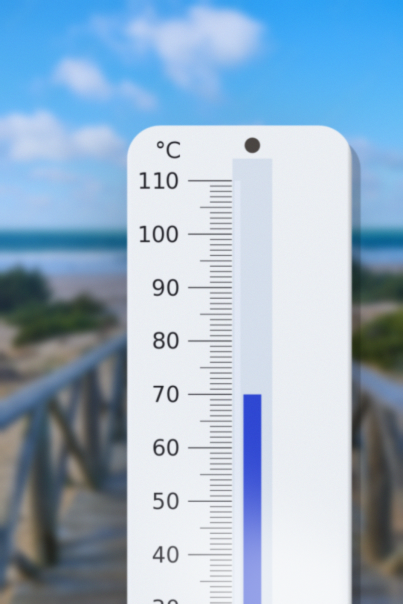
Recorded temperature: 70 °C
